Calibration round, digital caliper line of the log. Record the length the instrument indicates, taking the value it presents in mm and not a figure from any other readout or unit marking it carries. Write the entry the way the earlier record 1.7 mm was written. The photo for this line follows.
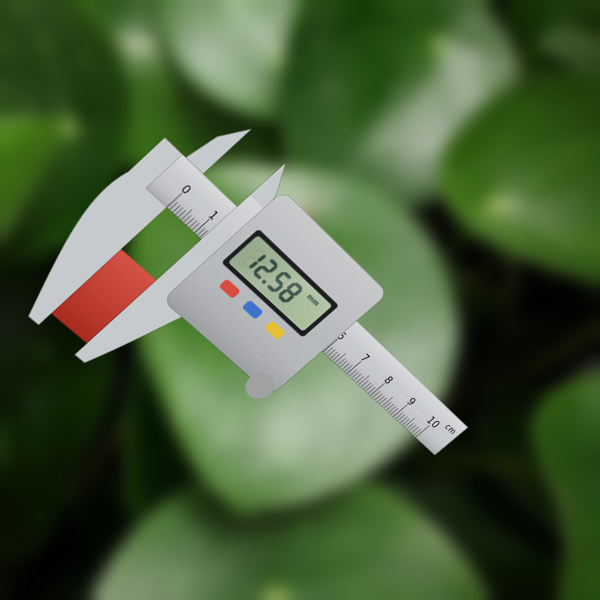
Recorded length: 12.58 mm
